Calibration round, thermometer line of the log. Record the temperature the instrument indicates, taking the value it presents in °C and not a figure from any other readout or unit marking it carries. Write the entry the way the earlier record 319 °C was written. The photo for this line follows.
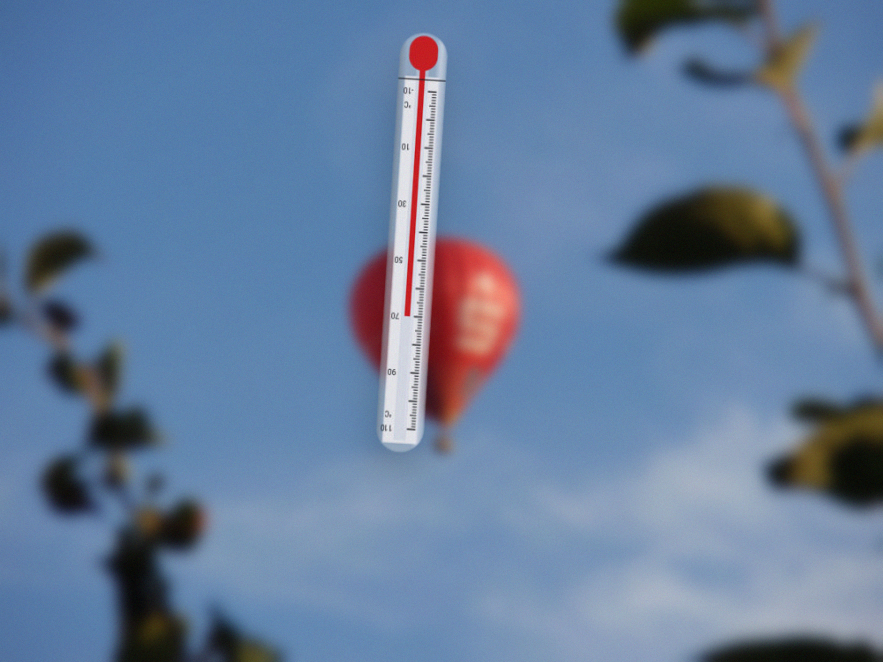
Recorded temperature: 70 °C
